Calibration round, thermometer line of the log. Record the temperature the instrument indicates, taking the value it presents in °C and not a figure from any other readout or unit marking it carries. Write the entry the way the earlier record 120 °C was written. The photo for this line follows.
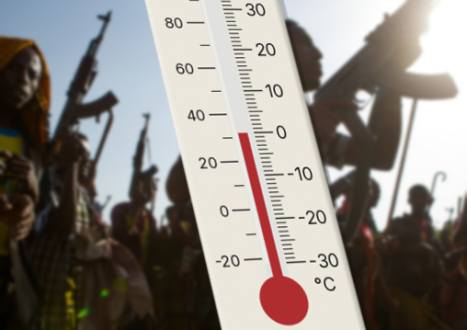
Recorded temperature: 0 °C
